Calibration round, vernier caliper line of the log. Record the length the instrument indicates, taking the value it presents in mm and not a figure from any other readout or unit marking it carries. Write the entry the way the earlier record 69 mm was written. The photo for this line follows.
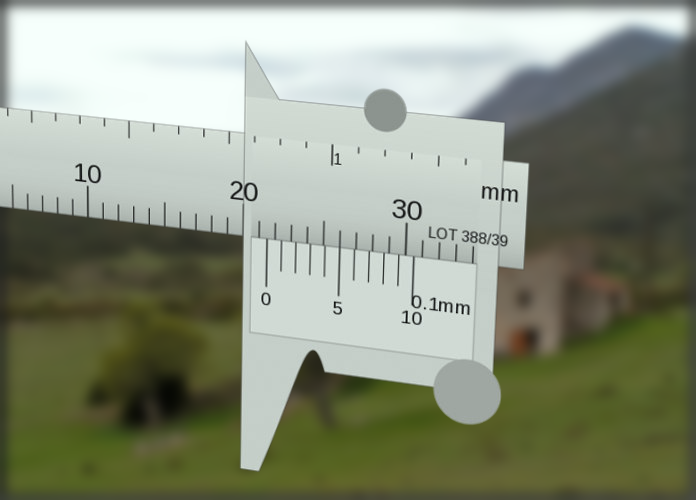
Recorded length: 21.5 mm
